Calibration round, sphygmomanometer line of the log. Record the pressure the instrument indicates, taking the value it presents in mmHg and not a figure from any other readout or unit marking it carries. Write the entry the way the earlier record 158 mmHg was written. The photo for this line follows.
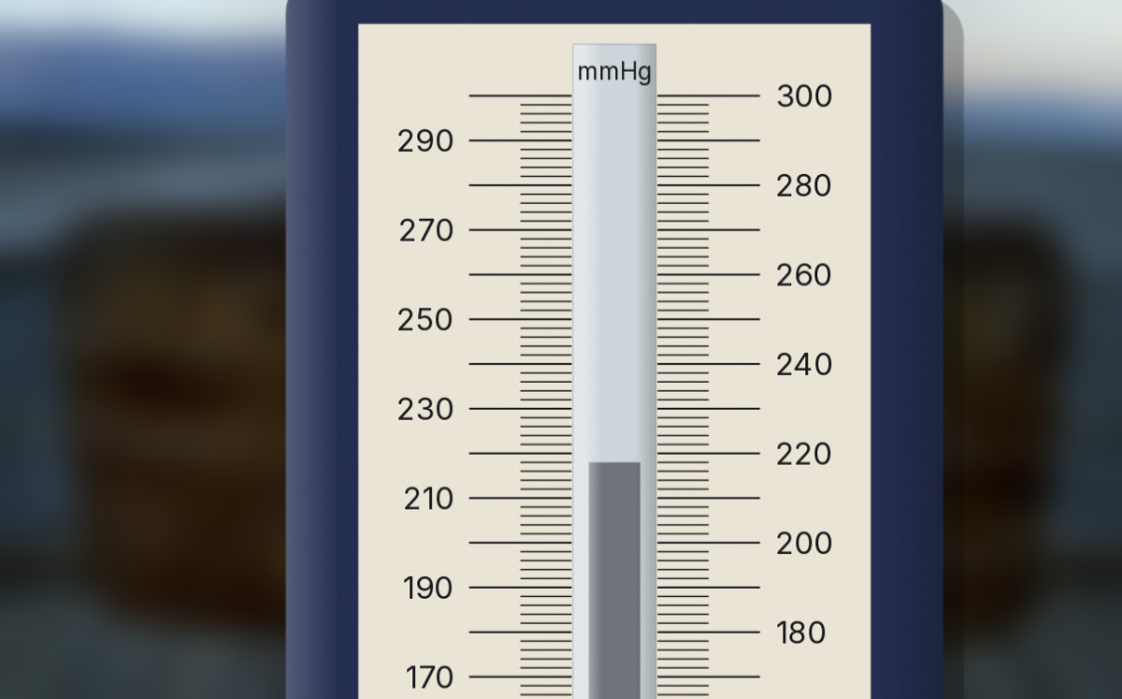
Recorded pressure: 218 mmHg
